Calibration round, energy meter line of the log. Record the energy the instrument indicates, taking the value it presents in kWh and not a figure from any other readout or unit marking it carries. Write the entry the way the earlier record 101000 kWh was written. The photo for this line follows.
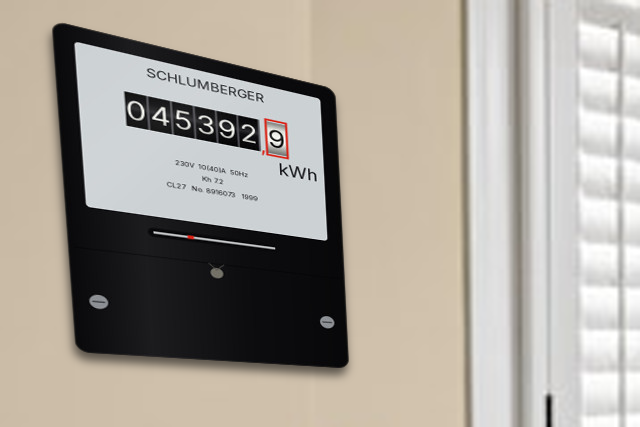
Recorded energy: 45392.9 kWh
